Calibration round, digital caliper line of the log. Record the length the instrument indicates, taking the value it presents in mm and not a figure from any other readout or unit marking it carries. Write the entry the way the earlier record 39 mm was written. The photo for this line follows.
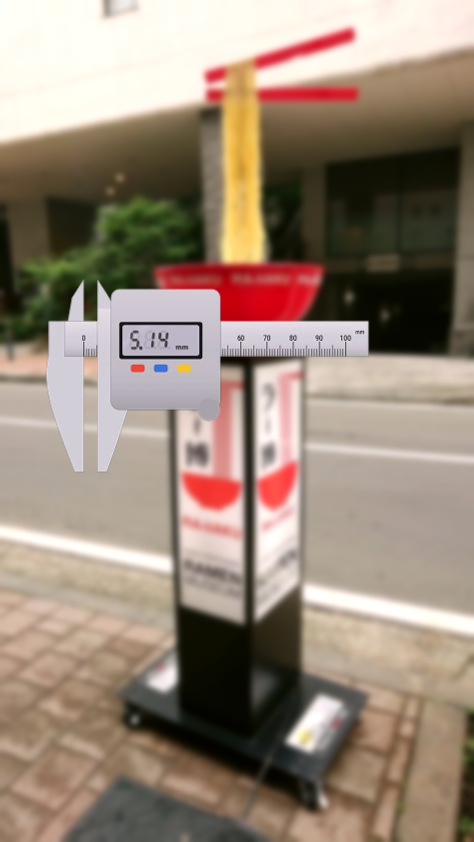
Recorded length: 5.14 mm
